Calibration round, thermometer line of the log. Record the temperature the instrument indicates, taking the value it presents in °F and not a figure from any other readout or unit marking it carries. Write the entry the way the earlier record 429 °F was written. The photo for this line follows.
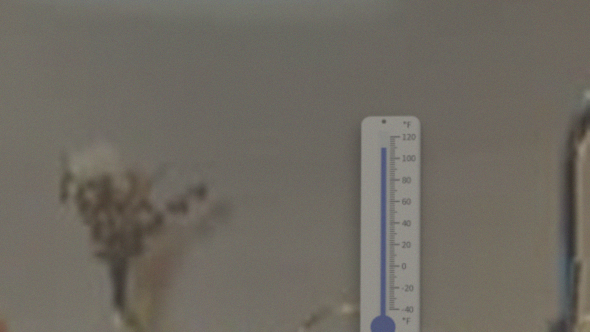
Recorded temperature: 110 °F
